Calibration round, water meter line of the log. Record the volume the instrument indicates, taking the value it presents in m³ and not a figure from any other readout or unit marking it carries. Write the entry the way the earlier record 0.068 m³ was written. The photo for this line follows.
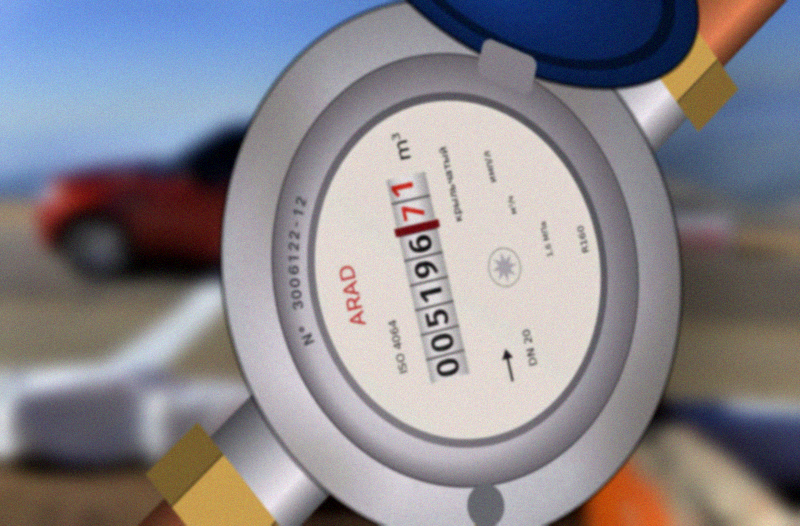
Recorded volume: 5196.71 m³
